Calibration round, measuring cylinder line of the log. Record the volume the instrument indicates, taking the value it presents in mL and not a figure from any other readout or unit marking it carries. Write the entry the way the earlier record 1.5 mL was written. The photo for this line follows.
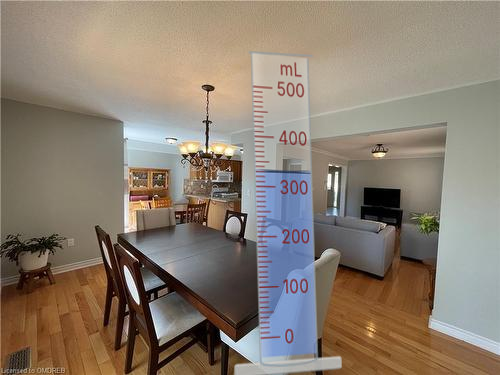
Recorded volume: 330 mL
